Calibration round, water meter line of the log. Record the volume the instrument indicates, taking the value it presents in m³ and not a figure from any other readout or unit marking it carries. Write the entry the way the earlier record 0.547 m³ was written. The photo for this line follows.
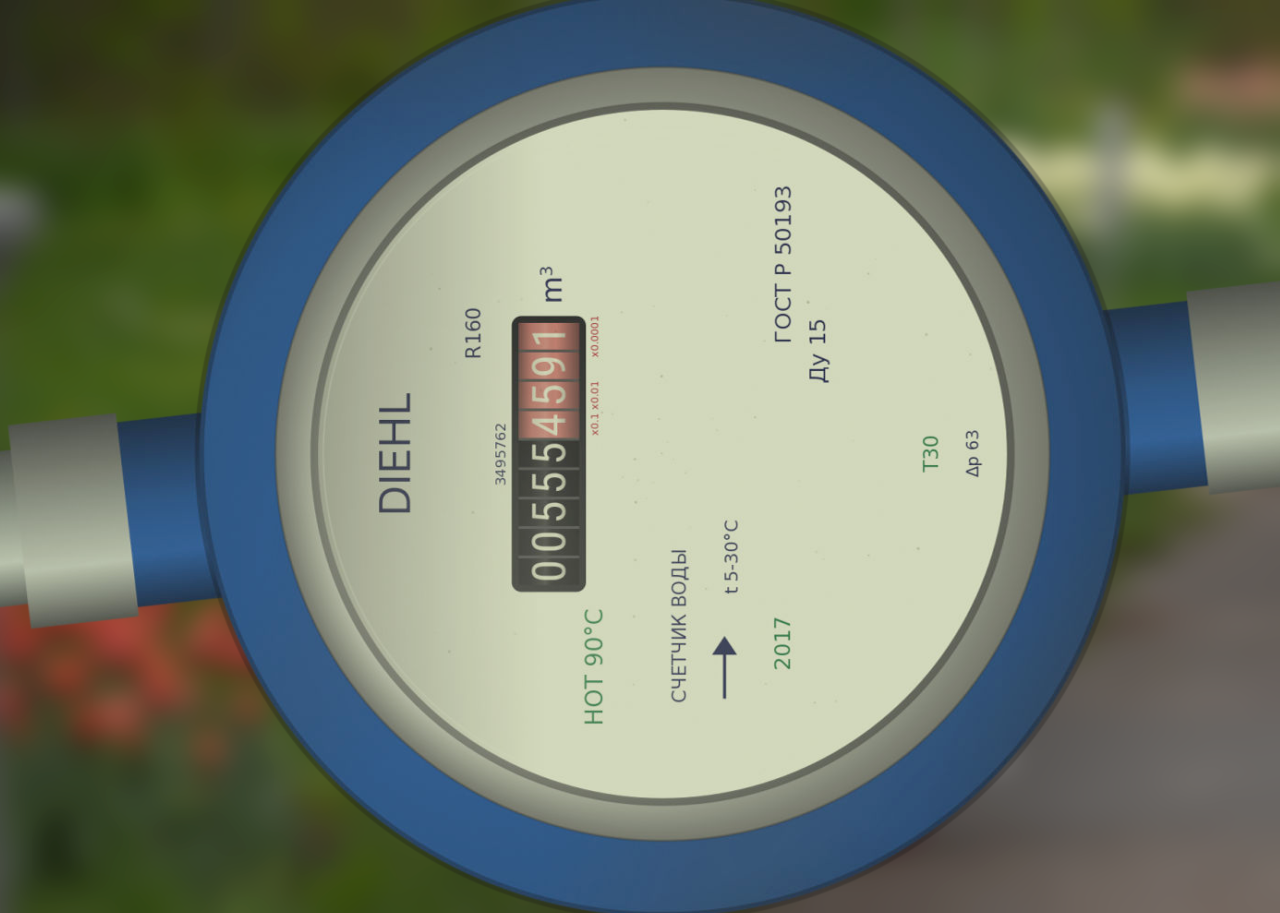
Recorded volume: 555.4591 m³
